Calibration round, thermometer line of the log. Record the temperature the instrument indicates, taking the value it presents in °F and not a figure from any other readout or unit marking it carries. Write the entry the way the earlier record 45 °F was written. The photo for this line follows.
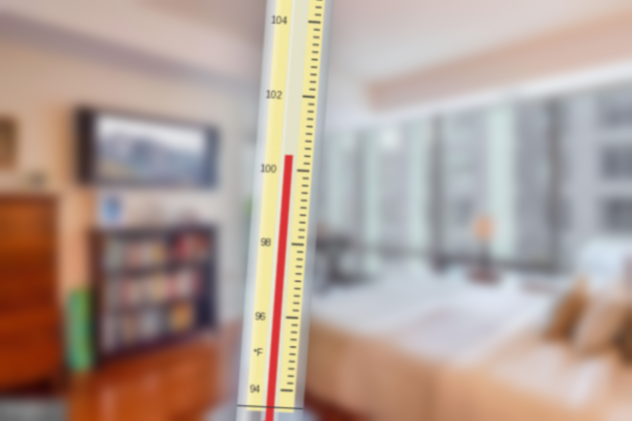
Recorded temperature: 100.4 °F
